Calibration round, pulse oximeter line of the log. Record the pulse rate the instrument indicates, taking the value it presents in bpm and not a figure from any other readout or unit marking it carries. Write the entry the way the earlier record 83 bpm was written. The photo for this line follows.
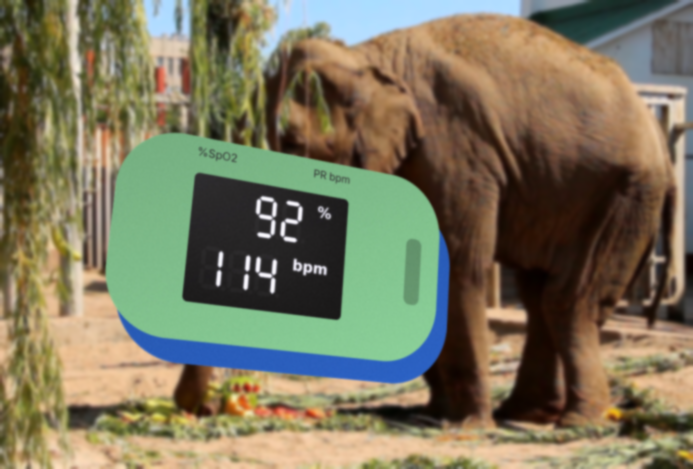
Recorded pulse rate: 114 bpm
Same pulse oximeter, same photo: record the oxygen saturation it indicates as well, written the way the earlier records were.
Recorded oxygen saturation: 92 %
